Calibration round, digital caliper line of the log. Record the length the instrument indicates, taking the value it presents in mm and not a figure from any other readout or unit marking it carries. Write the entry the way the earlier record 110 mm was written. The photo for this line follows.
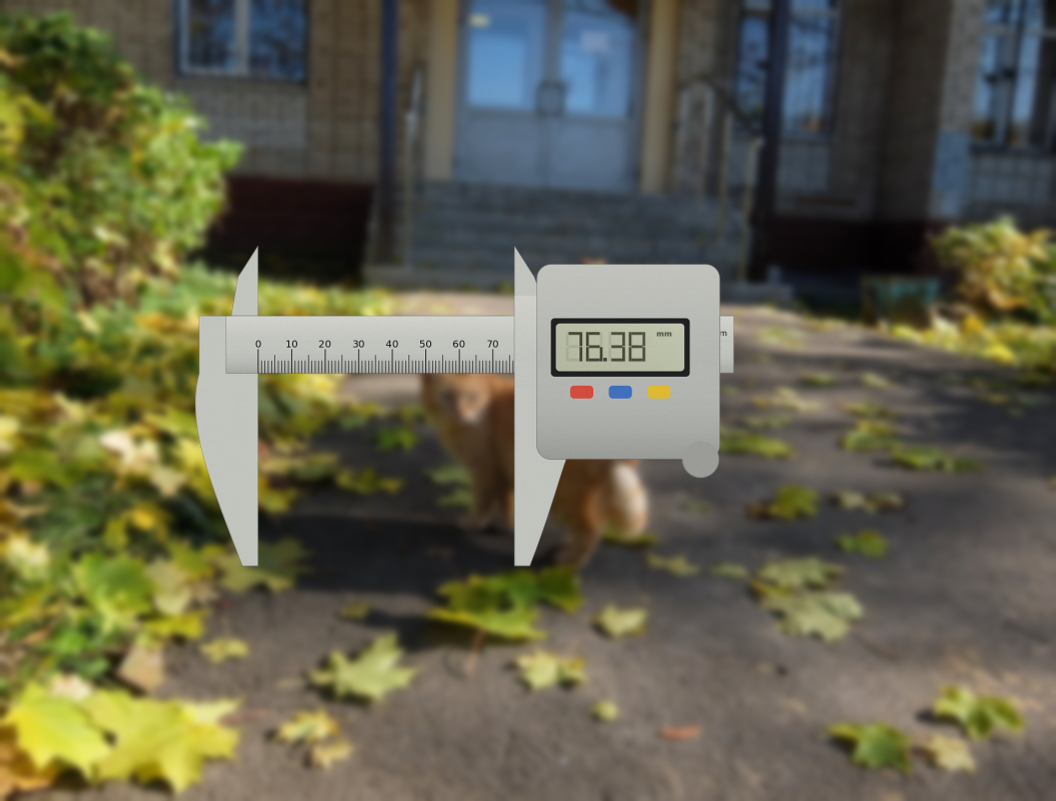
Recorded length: 76.38 mm
